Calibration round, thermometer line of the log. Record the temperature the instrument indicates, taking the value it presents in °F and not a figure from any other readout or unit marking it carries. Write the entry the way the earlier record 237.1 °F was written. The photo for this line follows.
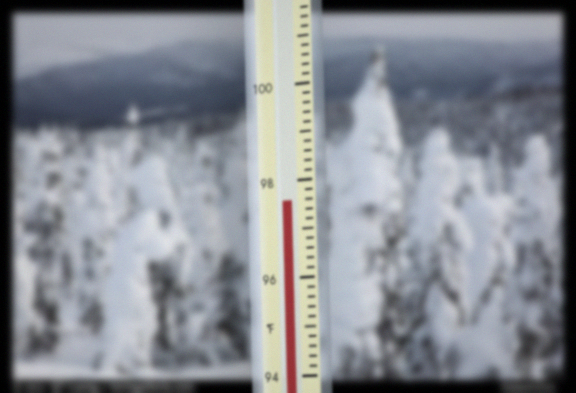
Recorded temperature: 97.6 °F
